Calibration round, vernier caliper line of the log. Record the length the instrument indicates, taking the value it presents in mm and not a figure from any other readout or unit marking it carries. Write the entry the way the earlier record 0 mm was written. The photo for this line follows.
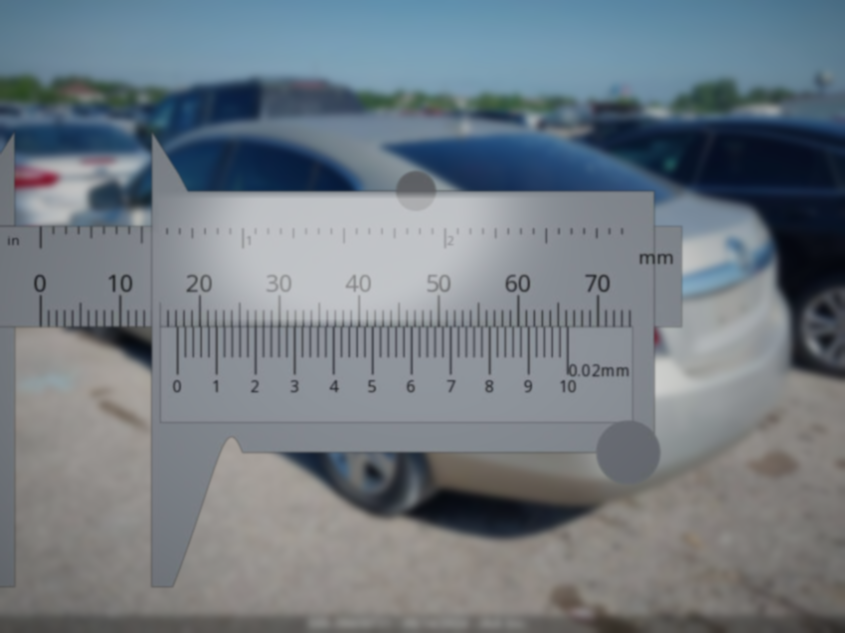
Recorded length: 17.2 mm
